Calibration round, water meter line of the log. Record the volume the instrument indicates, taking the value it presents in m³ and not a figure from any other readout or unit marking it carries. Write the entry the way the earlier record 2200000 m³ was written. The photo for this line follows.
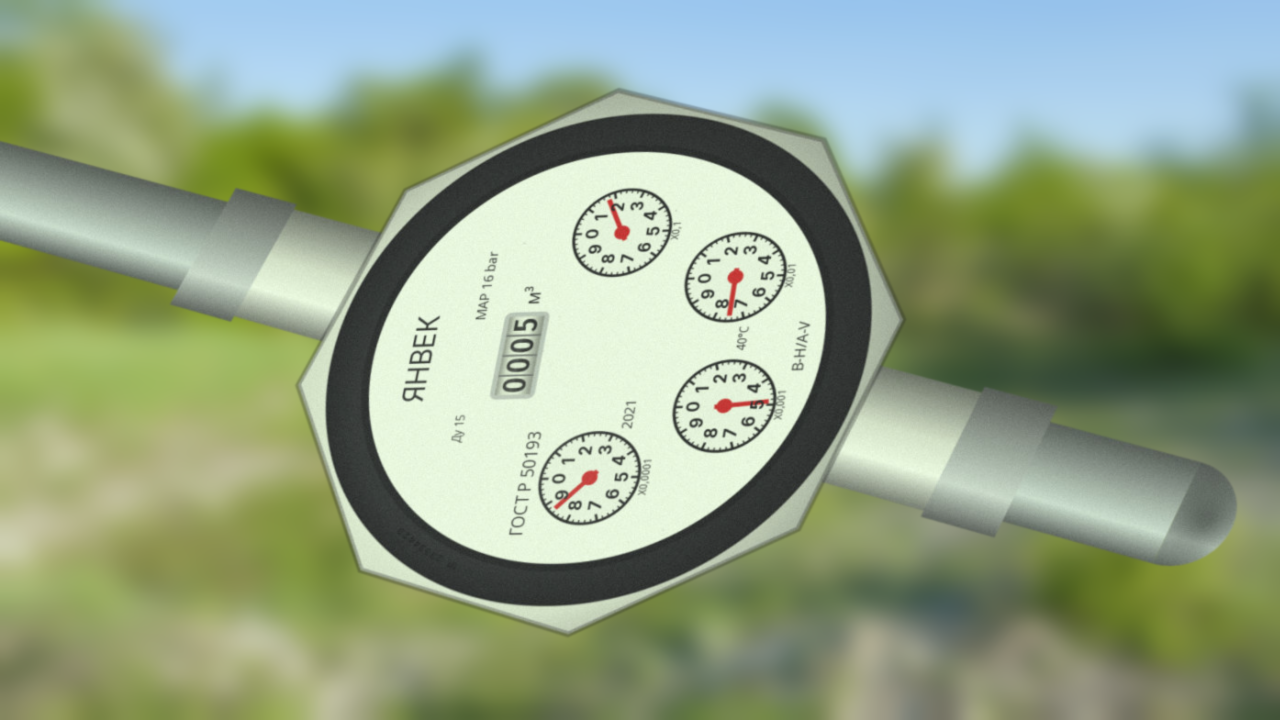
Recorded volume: 5.1748 m³
